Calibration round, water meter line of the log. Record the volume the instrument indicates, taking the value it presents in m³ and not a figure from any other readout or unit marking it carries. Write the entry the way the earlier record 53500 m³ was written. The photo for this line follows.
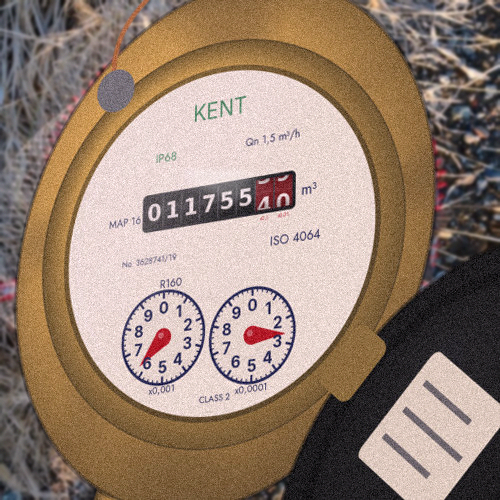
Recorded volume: 11755.3962 m³
